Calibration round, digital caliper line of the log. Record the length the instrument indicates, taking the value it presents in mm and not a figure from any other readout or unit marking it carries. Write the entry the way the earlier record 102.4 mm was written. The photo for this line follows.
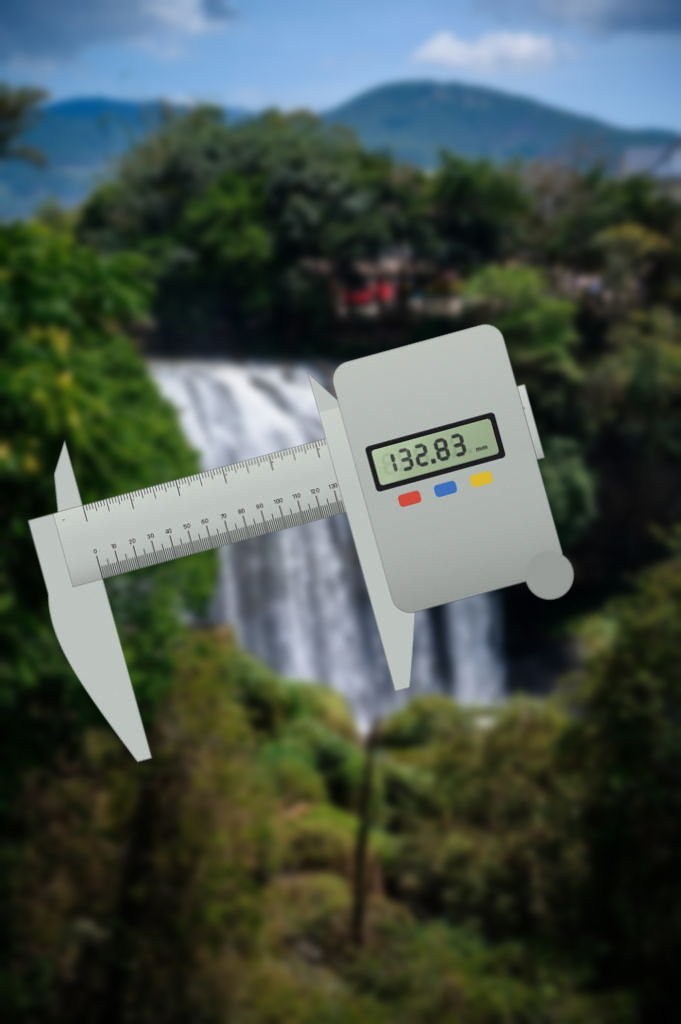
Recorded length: 132.83 mm
